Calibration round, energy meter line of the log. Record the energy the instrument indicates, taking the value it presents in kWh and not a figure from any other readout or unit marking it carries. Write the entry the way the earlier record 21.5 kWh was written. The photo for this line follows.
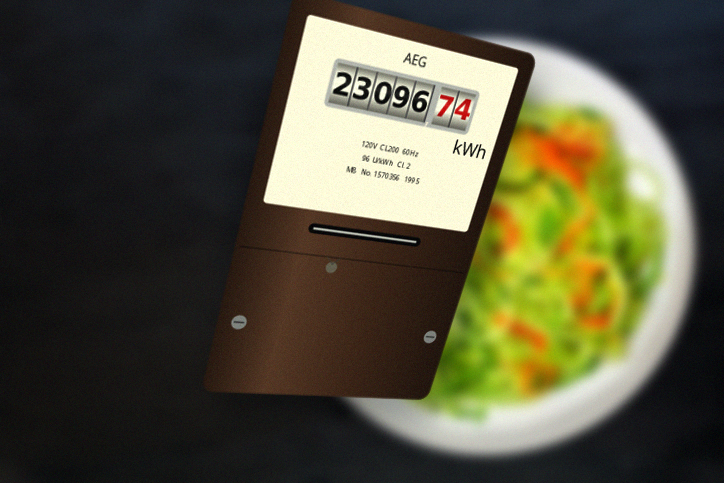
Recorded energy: 23096.74 kWh
